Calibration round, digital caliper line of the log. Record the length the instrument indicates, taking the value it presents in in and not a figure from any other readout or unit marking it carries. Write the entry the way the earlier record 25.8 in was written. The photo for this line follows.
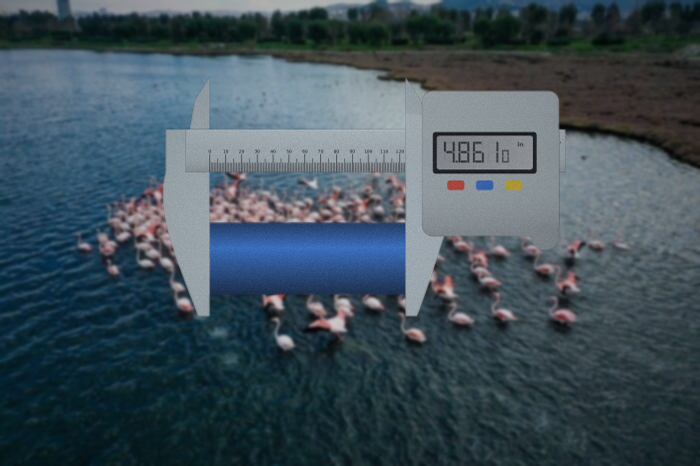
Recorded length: 4.8610 in
